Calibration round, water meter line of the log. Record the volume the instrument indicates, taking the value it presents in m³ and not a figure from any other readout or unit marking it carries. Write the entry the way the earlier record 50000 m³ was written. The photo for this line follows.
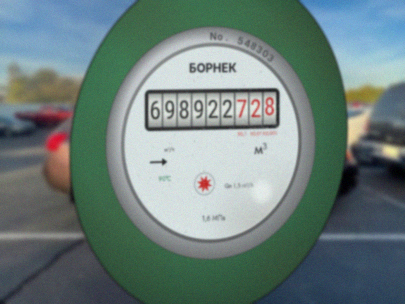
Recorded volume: 698922.728 m³
